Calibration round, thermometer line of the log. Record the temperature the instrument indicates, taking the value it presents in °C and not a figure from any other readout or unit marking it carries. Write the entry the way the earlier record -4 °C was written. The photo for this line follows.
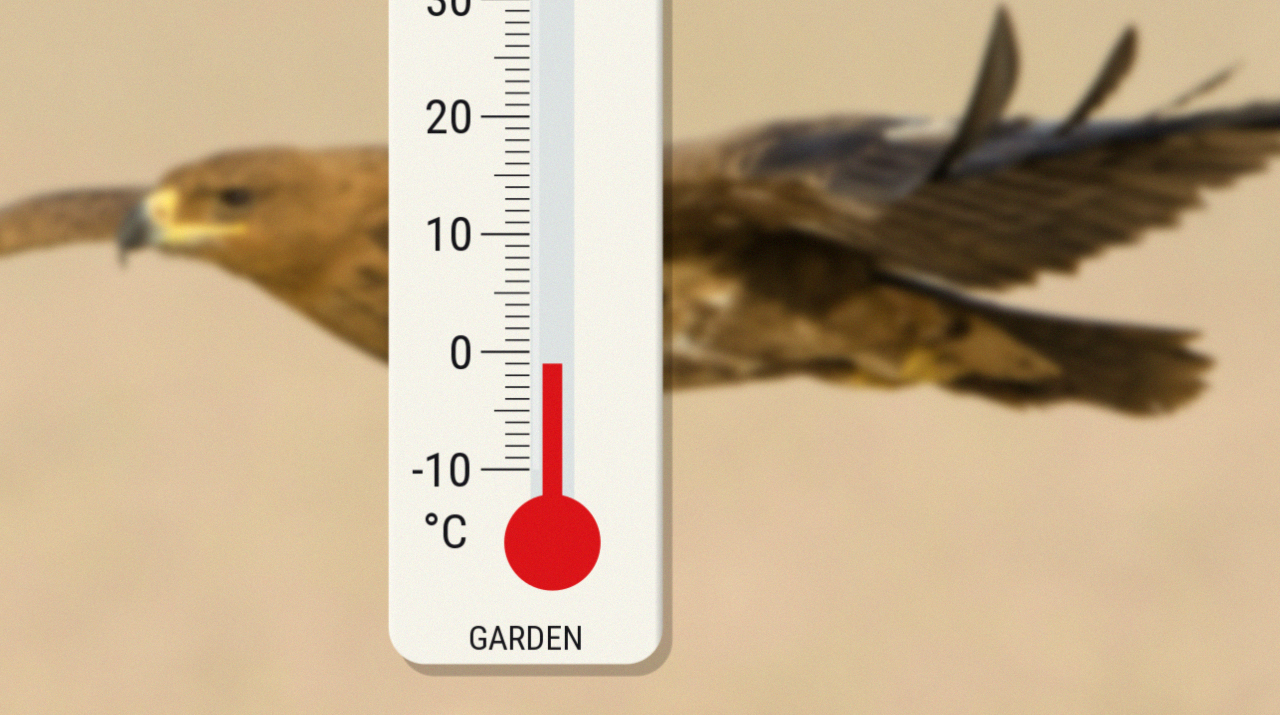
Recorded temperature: -1 °C
